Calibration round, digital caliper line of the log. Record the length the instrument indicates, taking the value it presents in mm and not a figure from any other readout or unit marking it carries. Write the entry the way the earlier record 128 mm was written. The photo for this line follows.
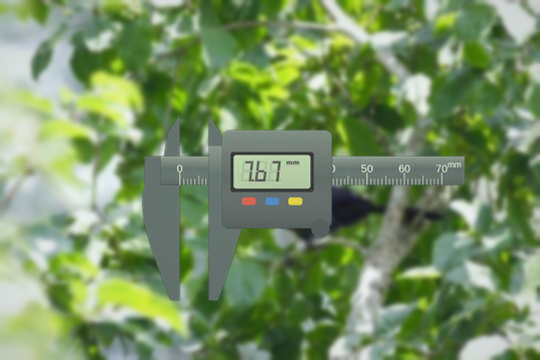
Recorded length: 7.67 mm
